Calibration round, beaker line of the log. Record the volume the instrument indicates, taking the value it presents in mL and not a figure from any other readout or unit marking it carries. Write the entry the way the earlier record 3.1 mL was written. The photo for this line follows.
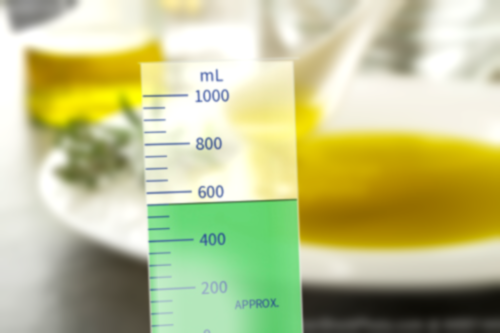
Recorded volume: 550 mL
